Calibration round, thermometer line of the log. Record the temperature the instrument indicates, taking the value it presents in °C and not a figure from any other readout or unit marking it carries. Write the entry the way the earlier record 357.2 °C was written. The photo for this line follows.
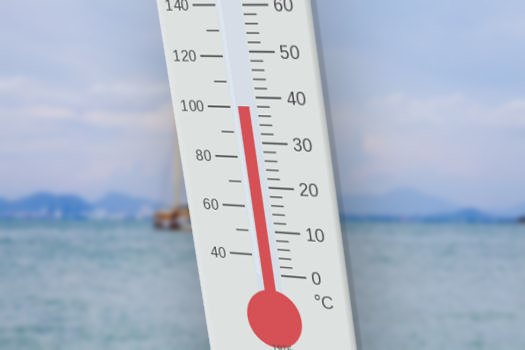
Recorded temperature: 38 °C
